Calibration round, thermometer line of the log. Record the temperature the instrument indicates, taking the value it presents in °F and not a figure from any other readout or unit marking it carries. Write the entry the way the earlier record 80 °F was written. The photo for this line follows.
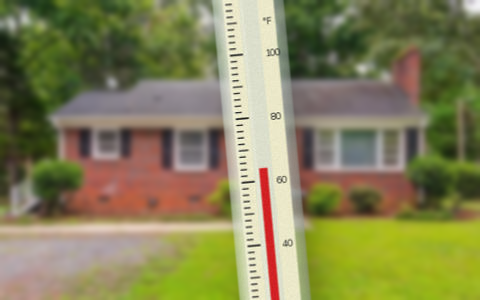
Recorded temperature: 64 °F
